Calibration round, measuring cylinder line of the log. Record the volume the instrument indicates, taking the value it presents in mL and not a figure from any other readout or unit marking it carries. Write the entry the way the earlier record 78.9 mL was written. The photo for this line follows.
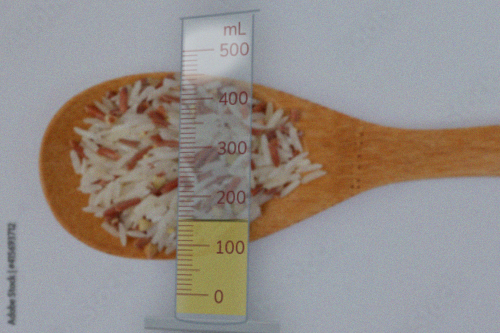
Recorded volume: 150 mL
